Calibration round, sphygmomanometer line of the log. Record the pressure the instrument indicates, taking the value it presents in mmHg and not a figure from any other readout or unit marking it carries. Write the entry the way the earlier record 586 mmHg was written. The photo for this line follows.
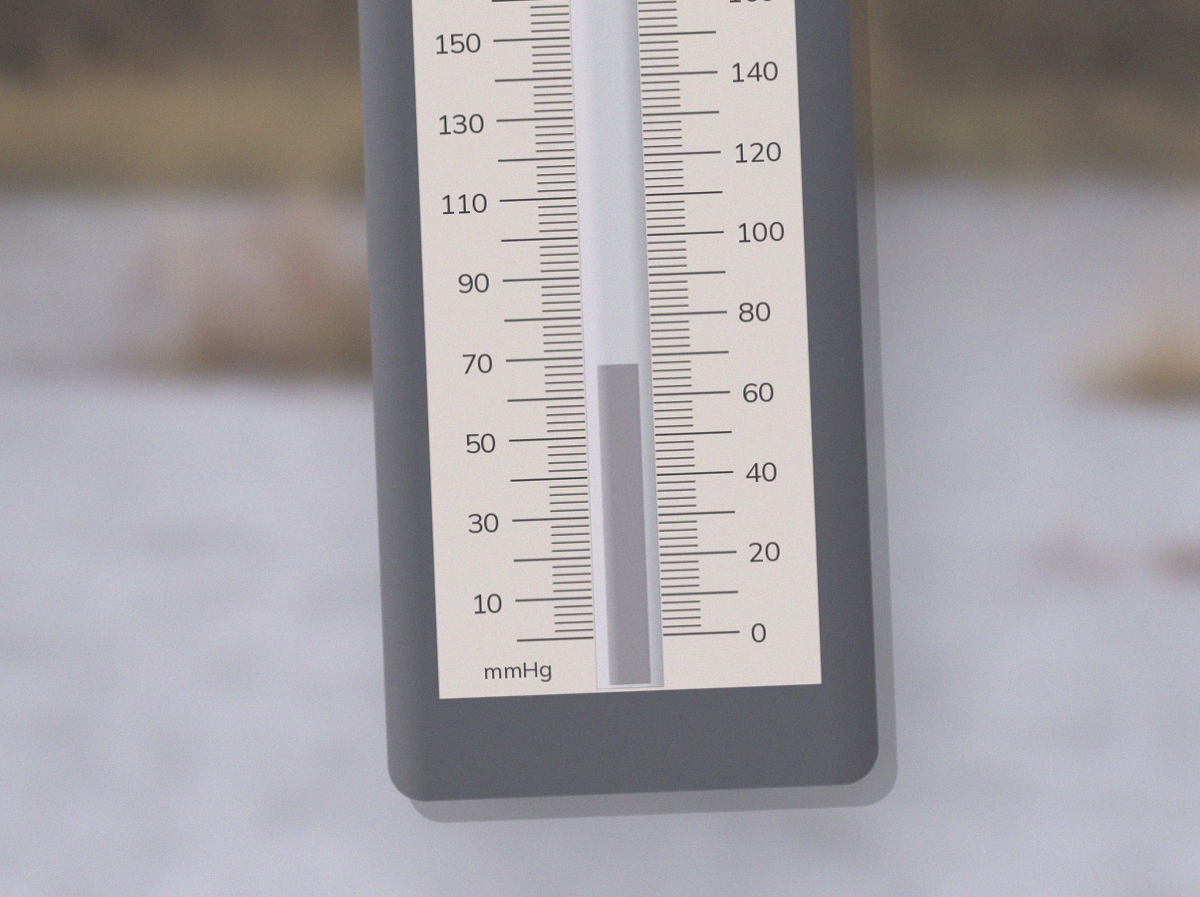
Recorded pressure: 68 mmHg
